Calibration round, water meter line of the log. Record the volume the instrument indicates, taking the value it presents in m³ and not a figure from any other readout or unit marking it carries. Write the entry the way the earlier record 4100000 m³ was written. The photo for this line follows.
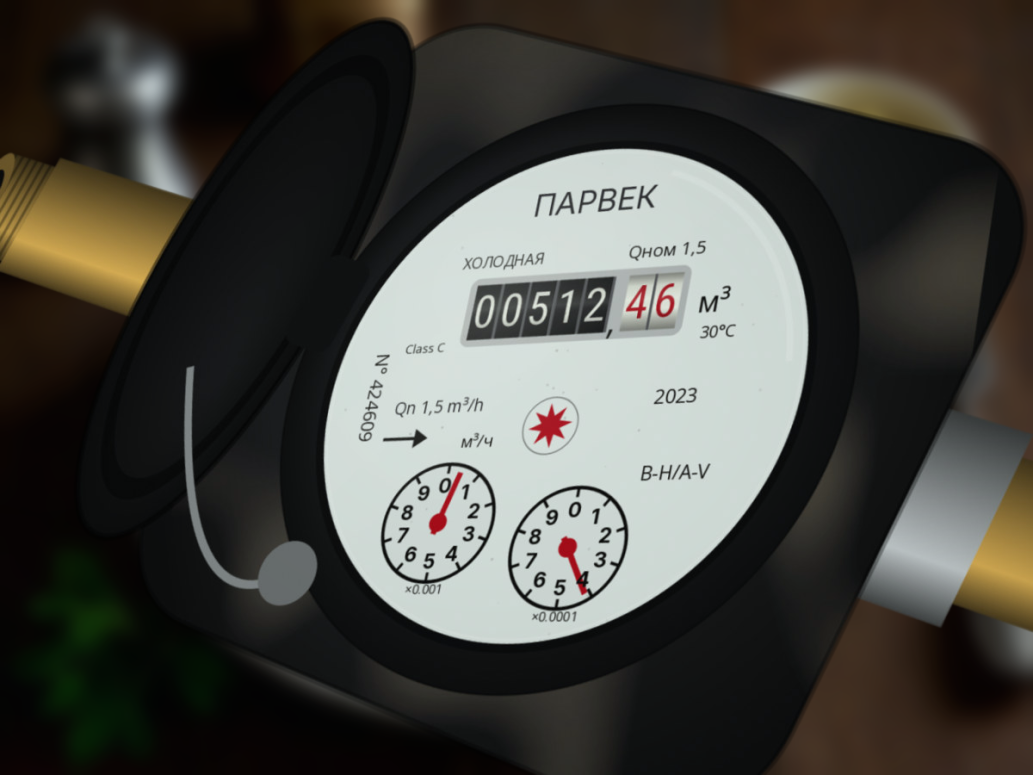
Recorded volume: 512.4604 m³
